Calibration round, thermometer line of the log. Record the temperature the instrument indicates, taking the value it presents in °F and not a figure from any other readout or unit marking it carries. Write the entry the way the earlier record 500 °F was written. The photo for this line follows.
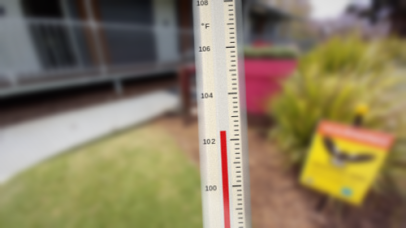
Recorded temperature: 102.4 °F
